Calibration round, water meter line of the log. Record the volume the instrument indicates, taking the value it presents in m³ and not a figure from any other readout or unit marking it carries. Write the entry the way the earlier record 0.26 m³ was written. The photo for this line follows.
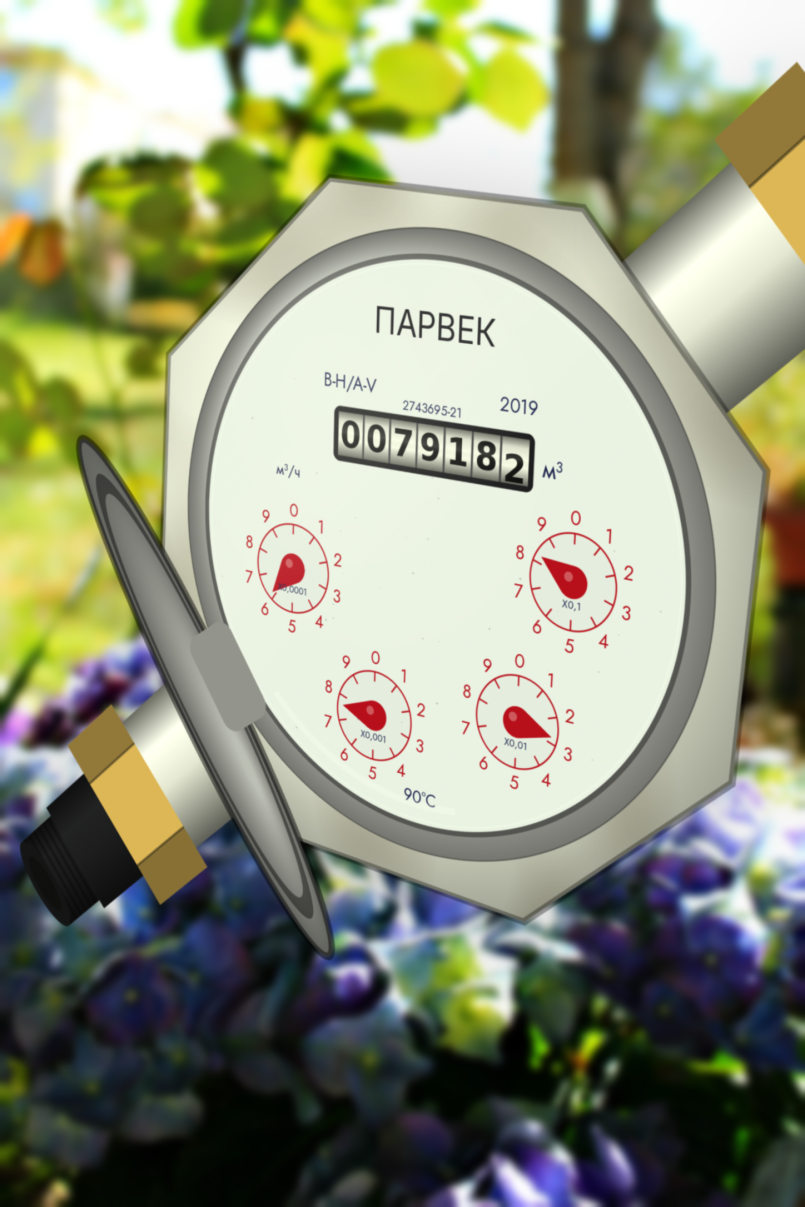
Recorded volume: 79181.8276 m³
